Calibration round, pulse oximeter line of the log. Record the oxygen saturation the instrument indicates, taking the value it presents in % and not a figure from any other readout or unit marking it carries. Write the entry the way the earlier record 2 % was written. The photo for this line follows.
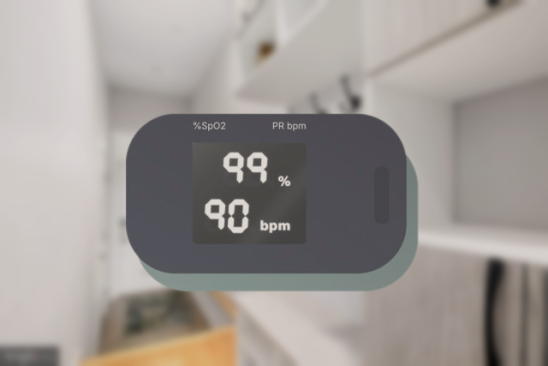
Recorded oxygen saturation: 99 %
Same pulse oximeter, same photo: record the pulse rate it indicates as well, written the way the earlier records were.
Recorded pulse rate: 90 bpm
